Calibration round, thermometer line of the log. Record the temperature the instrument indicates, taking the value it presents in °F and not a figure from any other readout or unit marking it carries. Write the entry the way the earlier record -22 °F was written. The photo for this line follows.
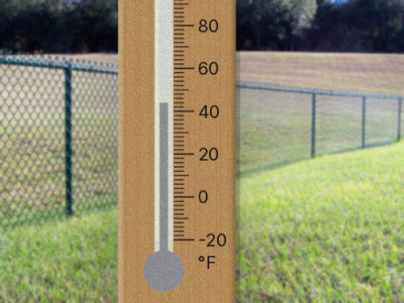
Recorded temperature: 44 °F
